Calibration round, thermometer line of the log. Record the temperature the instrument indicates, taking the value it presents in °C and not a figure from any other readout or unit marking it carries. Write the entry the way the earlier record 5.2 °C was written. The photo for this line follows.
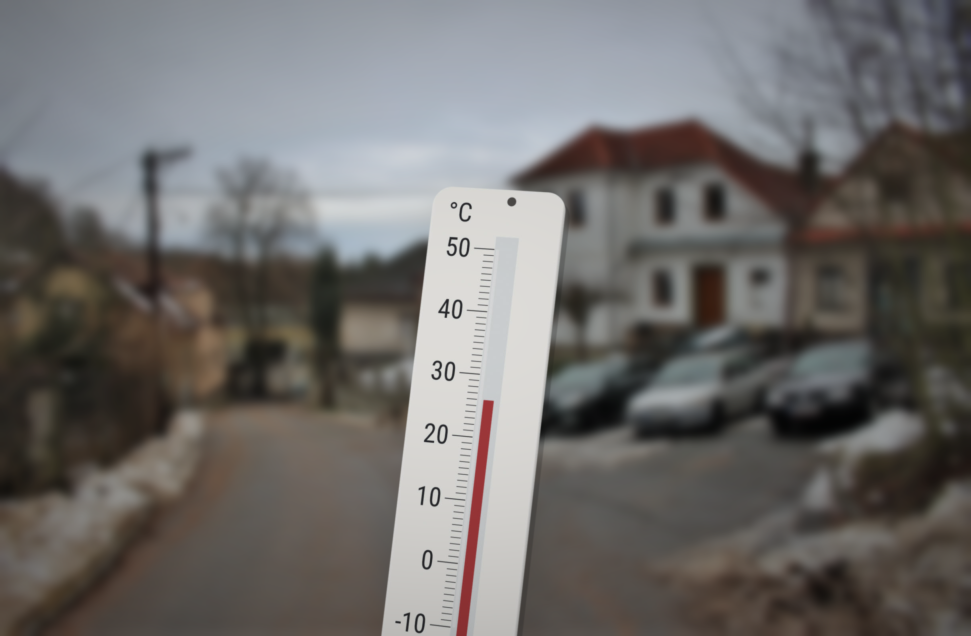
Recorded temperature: 26 °C
